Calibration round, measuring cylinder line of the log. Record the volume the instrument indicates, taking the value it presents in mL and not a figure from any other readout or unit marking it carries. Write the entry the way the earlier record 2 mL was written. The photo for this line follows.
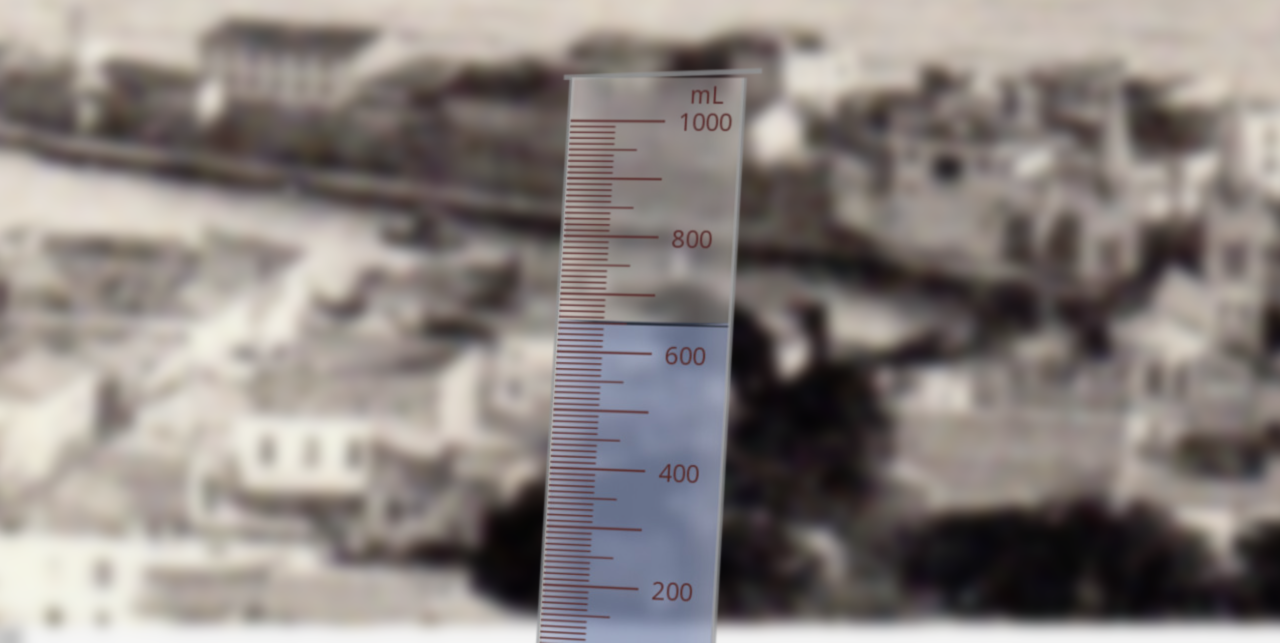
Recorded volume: 650 mL
